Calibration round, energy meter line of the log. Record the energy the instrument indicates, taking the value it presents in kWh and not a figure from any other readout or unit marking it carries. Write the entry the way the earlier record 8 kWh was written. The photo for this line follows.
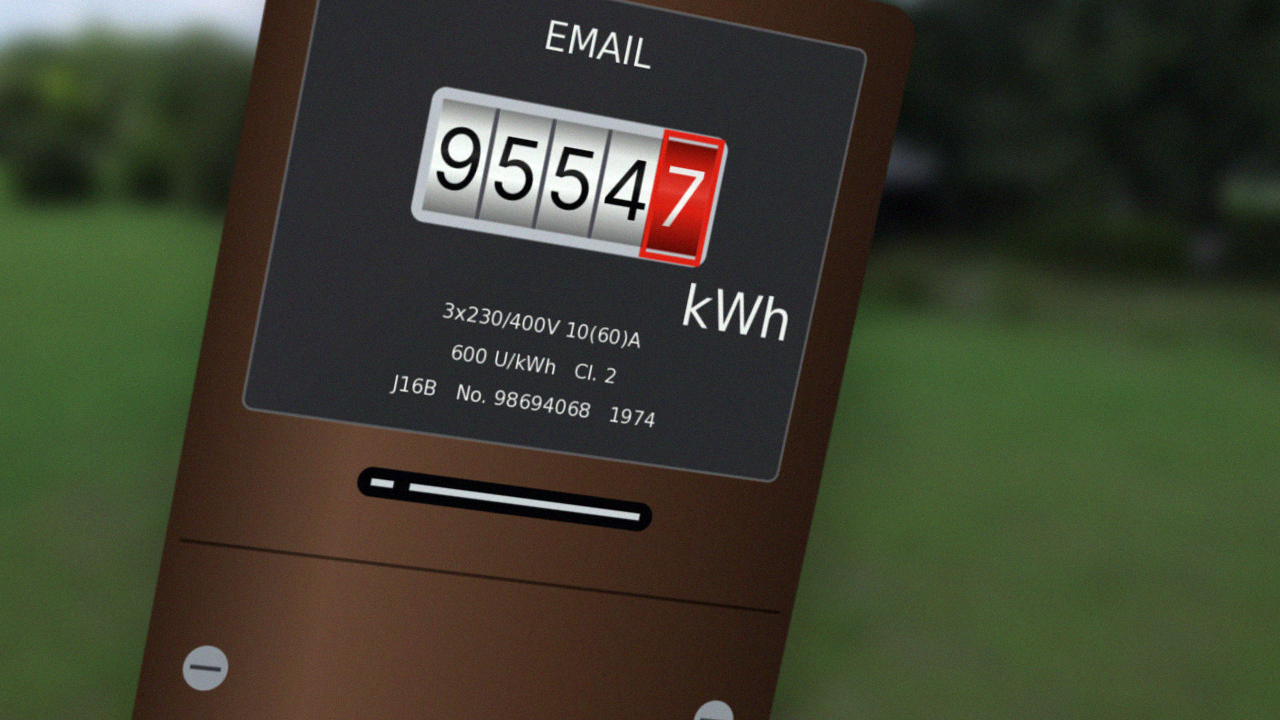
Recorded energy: 9554.7 kWh
